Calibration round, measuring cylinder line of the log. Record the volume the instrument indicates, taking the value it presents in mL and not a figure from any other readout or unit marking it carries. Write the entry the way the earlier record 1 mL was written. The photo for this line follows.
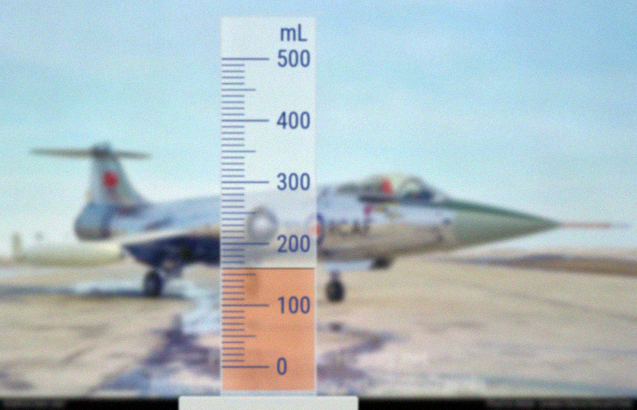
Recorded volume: 160 mL
